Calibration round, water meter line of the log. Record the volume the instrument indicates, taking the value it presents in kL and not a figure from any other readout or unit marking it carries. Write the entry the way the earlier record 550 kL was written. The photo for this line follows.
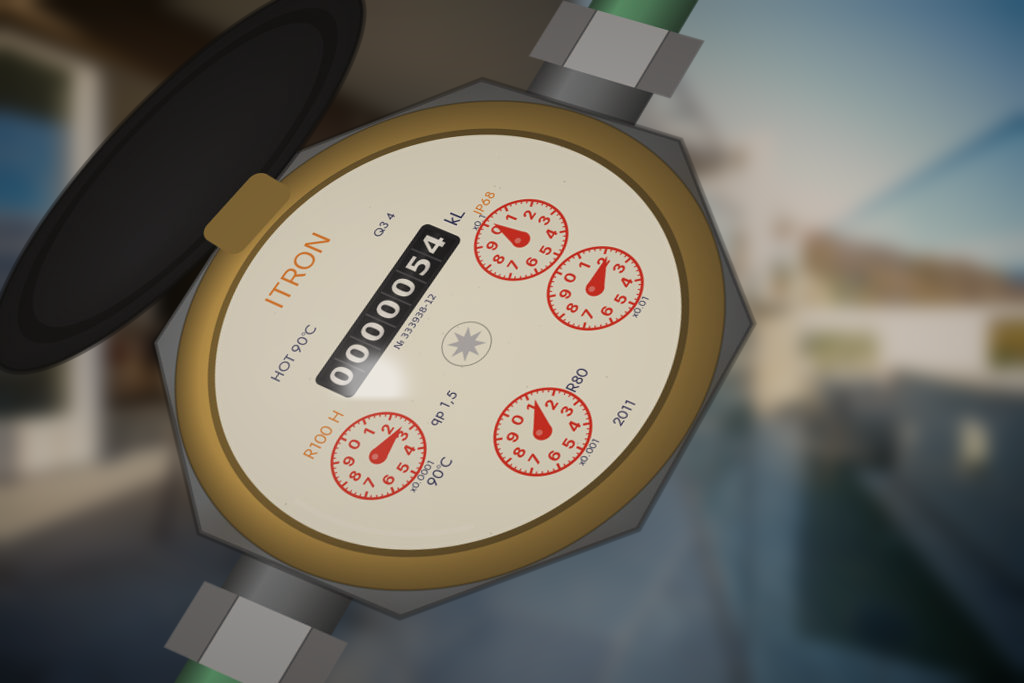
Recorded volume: 54.0212 kL
